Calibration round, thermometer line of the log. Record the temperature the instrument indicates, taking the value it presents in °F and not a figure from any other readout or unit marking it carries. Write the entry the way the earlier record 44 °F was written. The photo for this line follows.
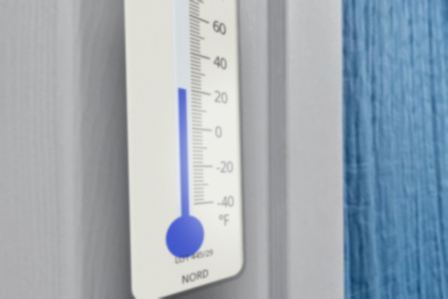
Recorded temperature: 20 °F
